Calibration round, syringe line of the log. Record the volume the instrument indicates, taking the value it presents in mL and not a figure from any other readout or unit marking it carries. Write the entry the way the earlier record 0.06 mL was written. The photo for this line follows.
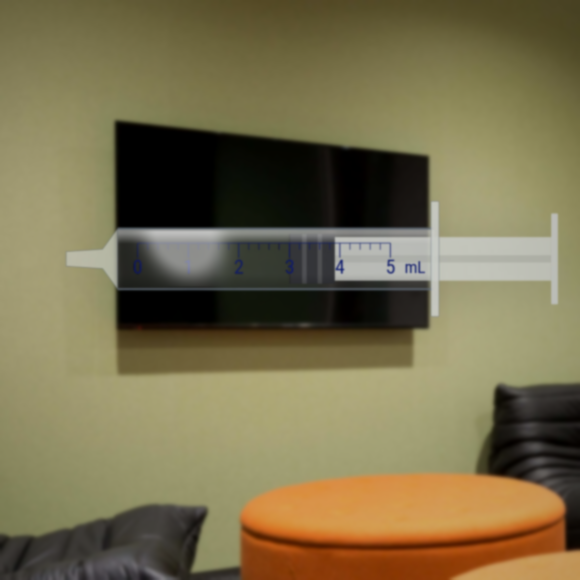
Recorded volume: 3 mL
